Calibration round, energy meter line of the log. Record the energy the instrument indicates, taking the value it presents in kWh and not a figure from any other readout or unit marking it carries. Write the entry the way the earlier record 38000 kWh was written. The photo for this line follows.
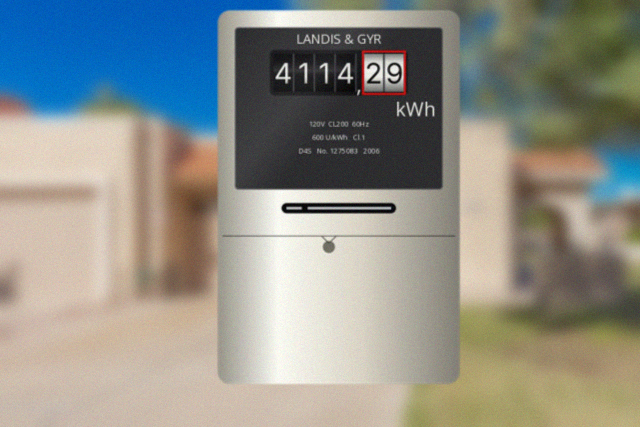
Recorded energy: 4114.29 kWh
